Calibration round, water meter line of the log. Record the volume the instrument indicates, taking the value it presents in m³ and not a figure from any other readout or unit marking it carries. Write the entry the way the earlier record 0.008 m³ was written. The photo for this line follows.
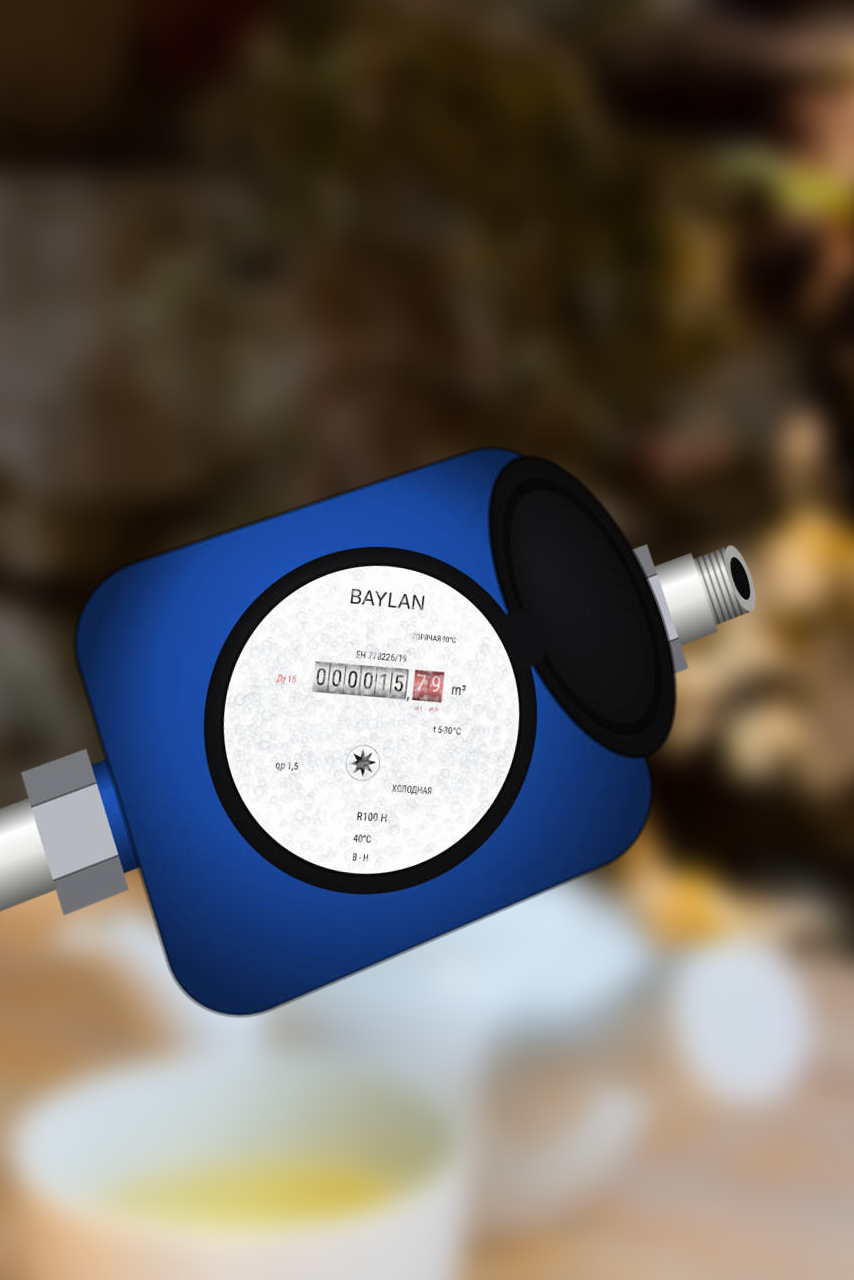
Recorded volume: 15.79 m³
